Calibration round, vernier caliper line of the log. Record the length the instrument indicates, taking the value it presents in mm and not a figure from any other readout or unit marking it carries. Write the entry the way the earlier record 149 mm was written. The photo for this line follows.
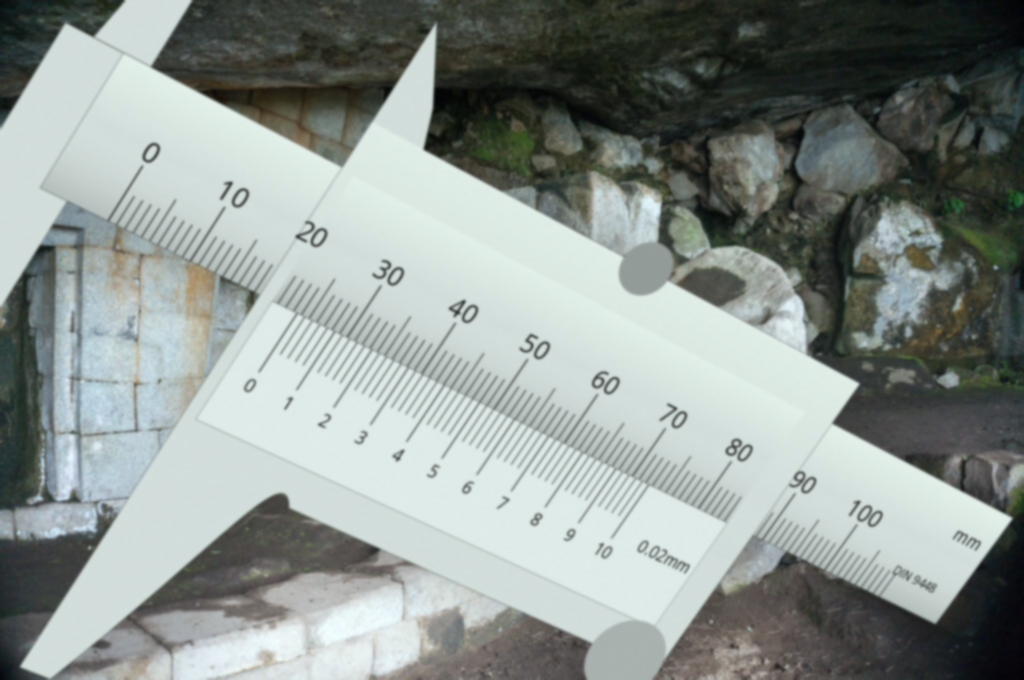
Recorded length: 23.5 mm
